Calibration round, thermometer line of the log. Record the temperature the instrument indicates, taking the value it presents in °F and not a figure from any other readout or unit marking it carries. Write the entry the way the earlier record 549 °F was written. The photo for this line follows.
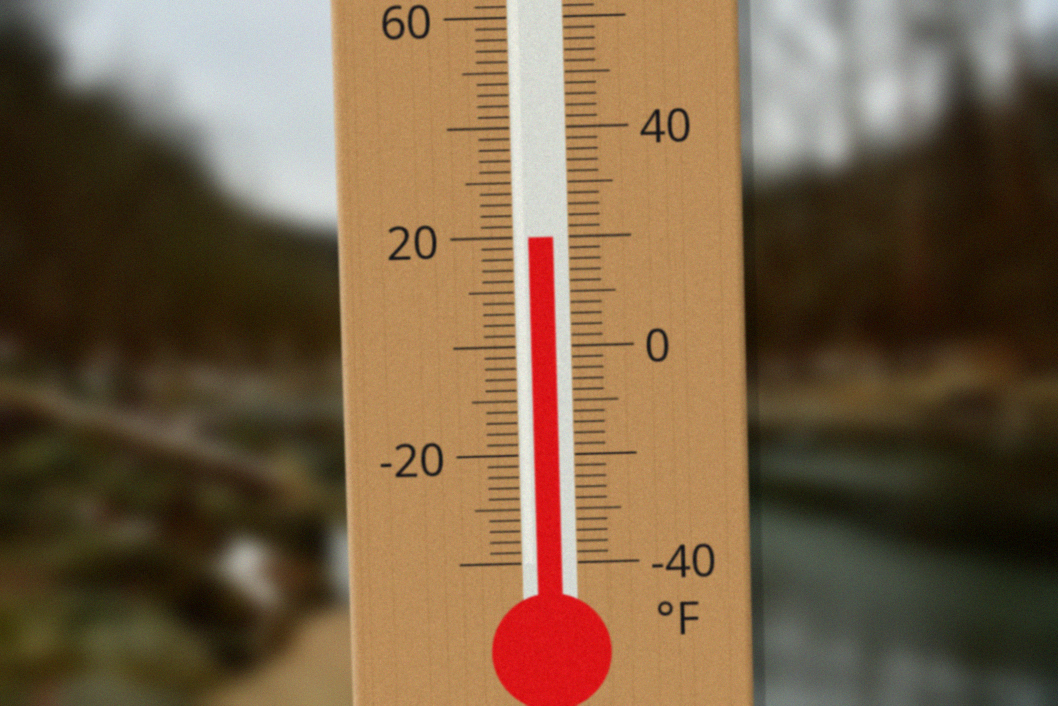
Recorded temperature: 20 °F
